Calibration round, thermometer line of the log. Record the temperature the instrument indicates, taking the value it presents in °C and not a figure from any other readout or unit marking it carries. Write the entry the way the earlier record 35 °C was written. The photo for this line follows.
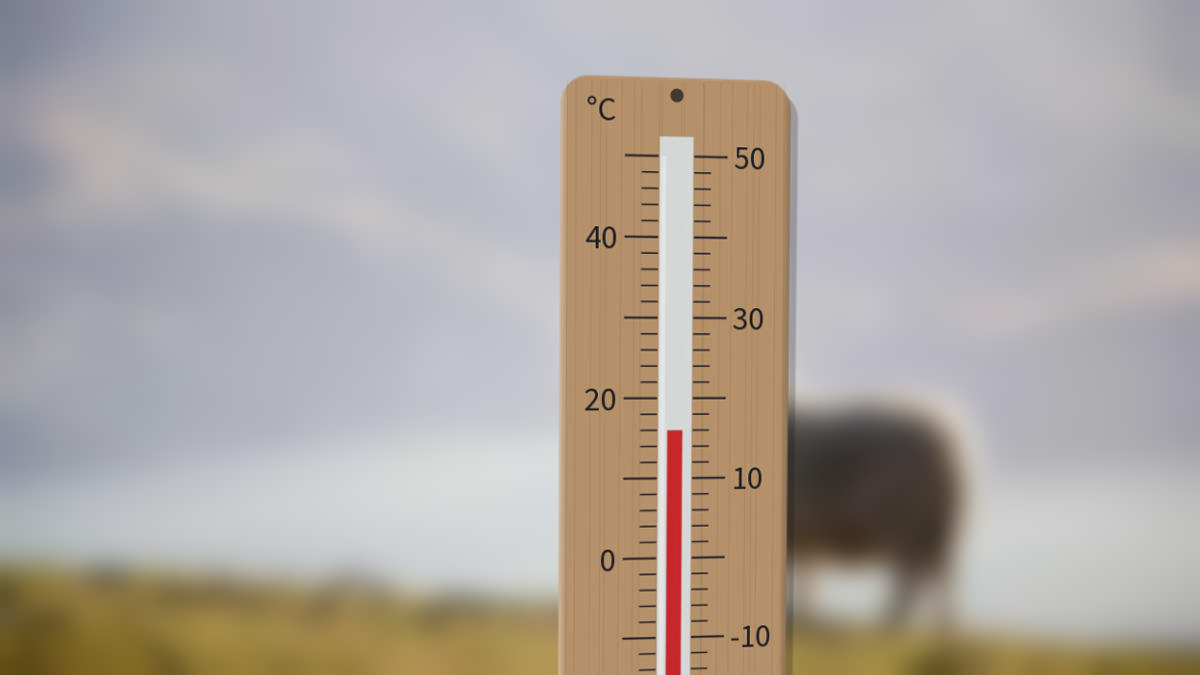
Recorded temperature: 16 °C
